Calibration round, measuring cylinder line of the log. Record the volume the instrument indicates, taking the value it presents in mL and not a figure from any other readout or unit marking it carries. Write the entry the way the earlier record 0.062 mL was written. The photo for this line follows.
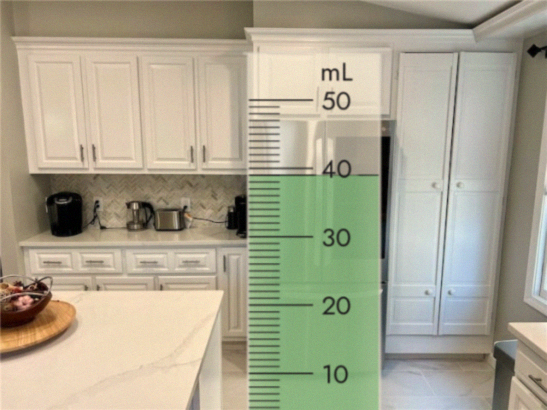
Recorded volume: 39 mL
